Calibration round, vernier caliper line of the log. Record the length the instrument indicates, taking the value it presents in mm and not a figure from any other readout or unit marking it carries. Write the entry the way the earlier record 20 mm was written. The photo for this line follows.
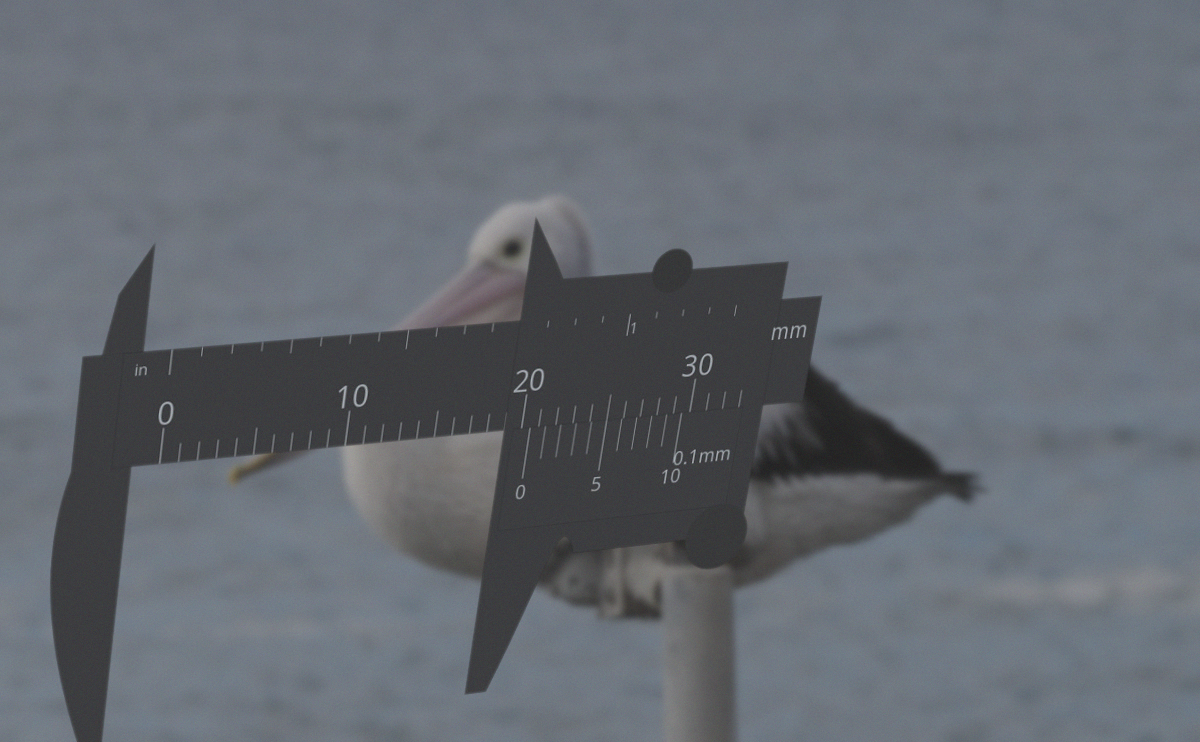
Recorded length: 20.5 mm
